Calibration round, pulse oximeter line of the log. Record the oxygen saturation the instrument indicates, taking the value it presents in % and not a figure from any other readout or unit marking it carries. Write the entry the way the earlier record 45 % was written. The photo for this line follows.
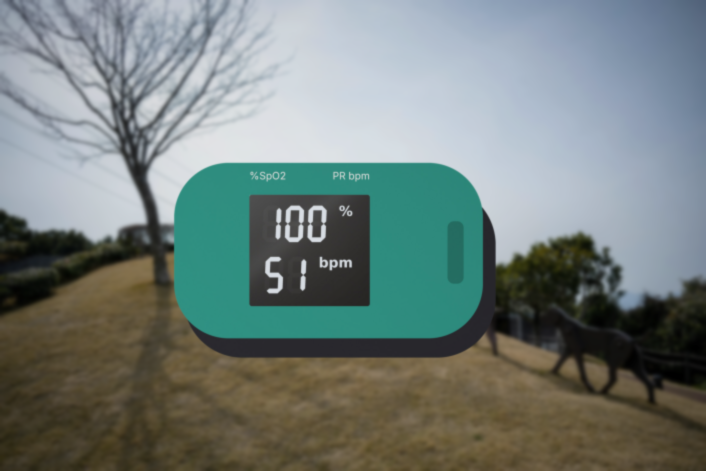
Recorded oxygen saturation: 100 %
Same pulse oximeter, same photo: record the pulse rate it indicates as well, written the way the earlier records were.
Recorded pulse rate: 51 bpm
